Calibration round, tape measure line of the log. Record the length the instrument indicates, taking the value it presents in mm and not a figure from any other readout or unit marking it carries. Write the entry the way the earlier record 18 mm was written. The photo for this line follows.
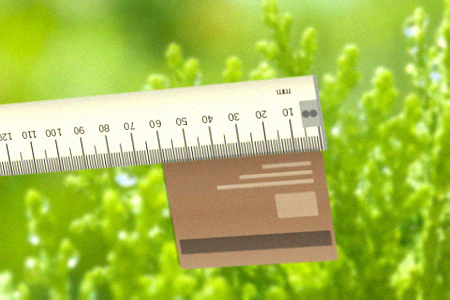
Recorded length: 60 mm
